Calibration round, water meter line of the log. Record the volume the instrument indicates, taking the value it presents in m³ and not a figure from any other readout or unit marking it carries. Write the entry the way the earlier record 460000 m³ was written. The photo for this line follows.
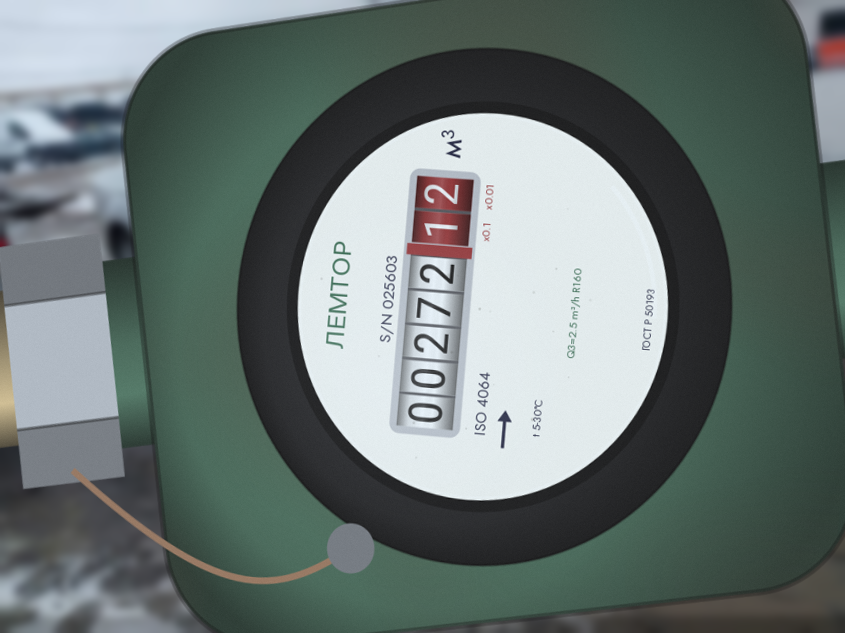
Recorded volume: 272.12 m³
